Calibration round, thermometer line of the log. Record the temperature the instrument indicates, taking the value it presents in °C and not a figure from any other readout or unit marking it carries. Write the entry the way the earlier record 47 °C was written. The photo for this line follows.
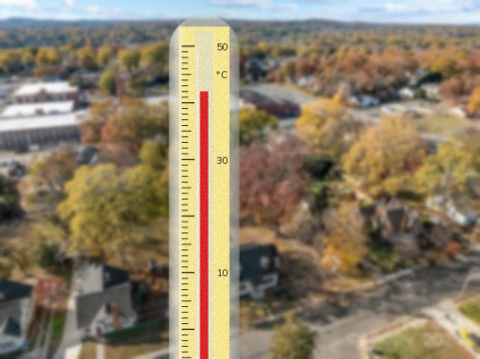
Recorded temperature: 42 °C
